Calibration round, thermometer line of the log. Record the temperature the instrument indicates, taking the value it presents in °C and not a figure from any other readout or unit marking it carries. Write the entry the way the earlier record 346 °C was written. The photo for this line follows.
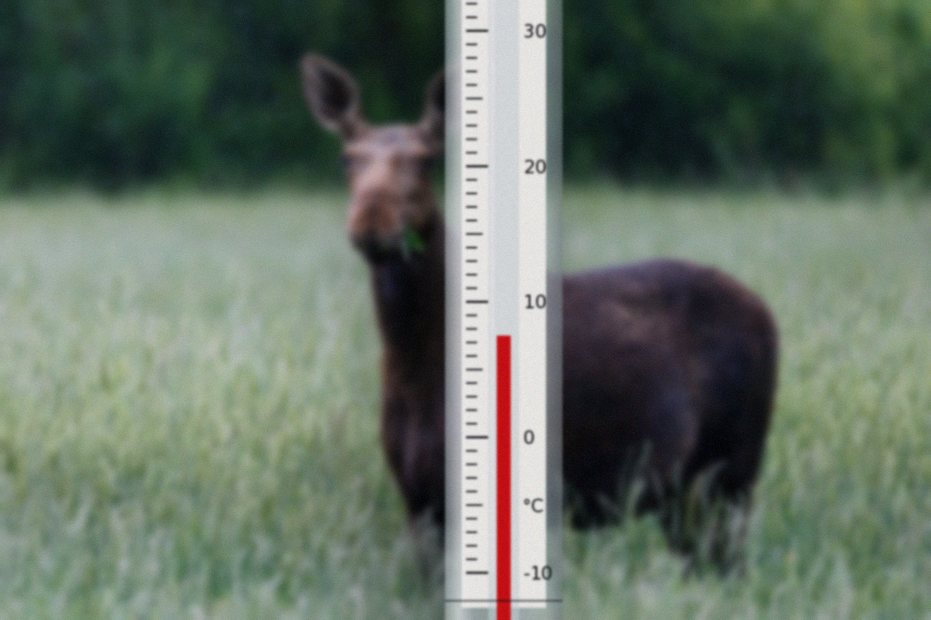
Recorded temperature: 7.5 °C
